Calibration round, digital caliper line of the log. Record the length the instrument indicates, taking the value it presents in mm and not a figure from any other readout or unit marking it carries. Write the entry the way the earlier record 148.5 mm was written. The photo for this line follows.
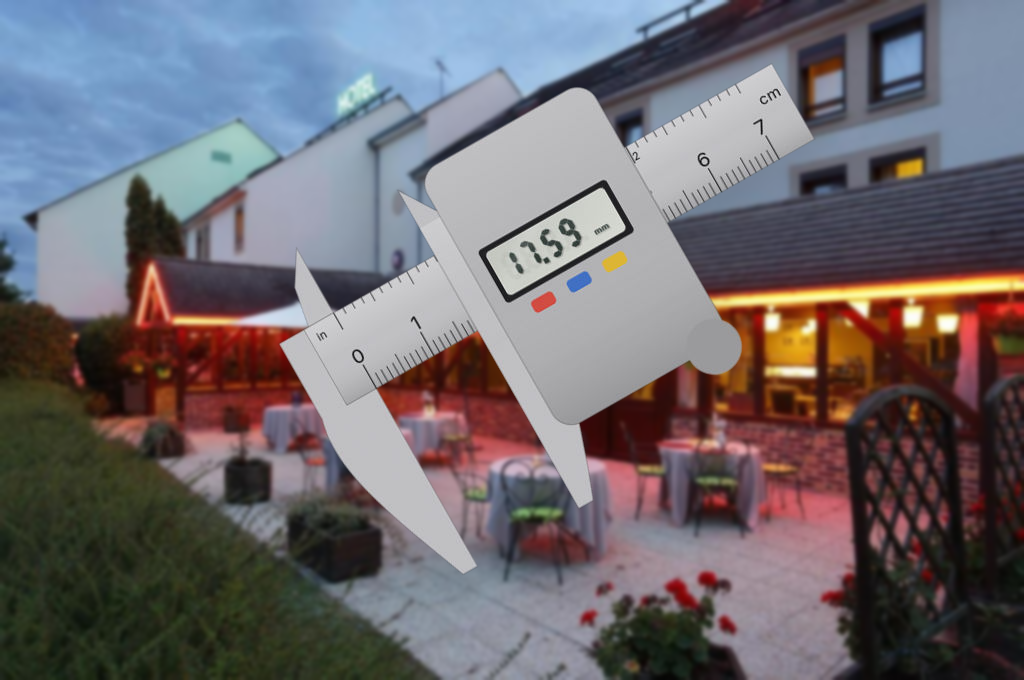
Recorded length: 17.59 mm
